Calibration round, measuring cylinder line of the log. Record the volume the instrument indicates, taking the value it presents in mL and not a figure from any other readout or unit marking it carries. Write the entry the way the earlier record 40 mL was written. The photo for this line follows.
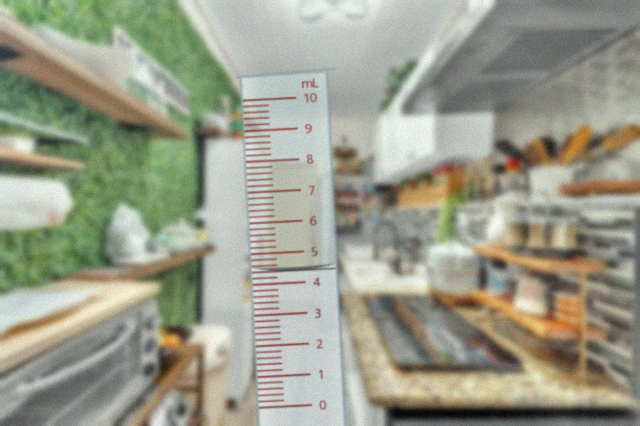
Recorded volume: 4.4 mL
